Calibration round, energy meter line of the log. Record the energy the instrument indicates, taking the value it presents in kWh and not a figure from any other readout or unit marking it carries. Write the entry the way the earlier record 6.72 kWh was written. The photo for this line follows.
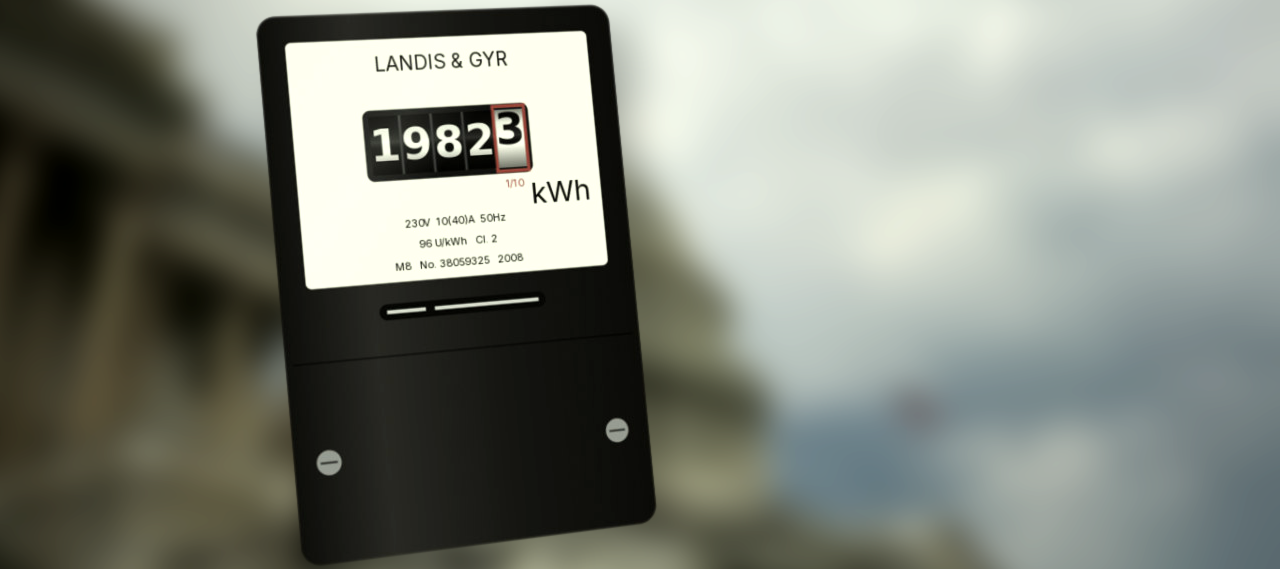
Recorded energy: 1982.3 kWh
